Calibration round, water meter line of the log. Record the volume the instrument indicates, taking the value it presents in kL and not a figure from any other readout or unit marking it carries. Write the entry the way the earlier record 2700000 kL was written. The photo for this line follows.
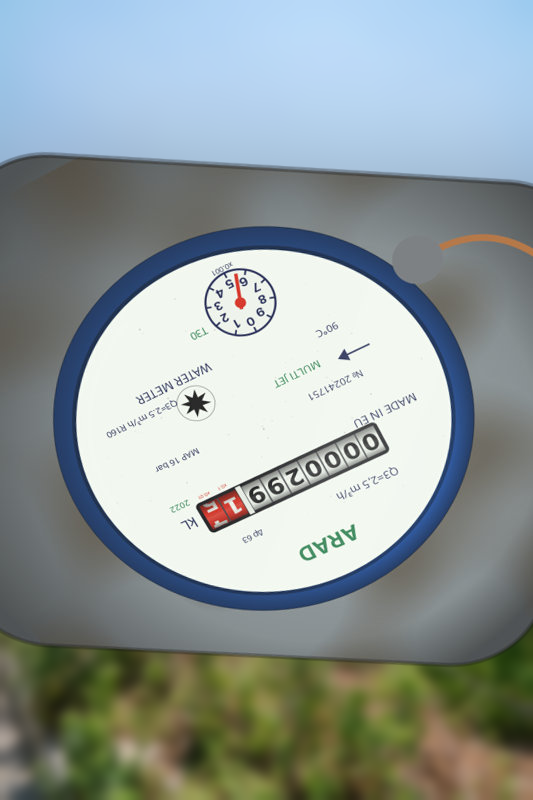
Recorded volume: 299.145 kL
